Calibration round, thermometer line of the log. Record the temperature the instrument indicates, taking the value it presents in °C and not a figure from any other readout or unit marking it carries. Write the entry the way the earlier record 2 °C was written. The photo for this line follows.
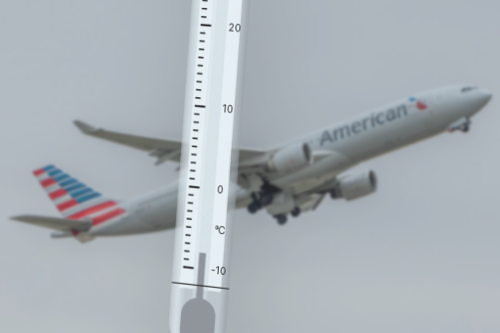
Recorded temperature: -8 °C
